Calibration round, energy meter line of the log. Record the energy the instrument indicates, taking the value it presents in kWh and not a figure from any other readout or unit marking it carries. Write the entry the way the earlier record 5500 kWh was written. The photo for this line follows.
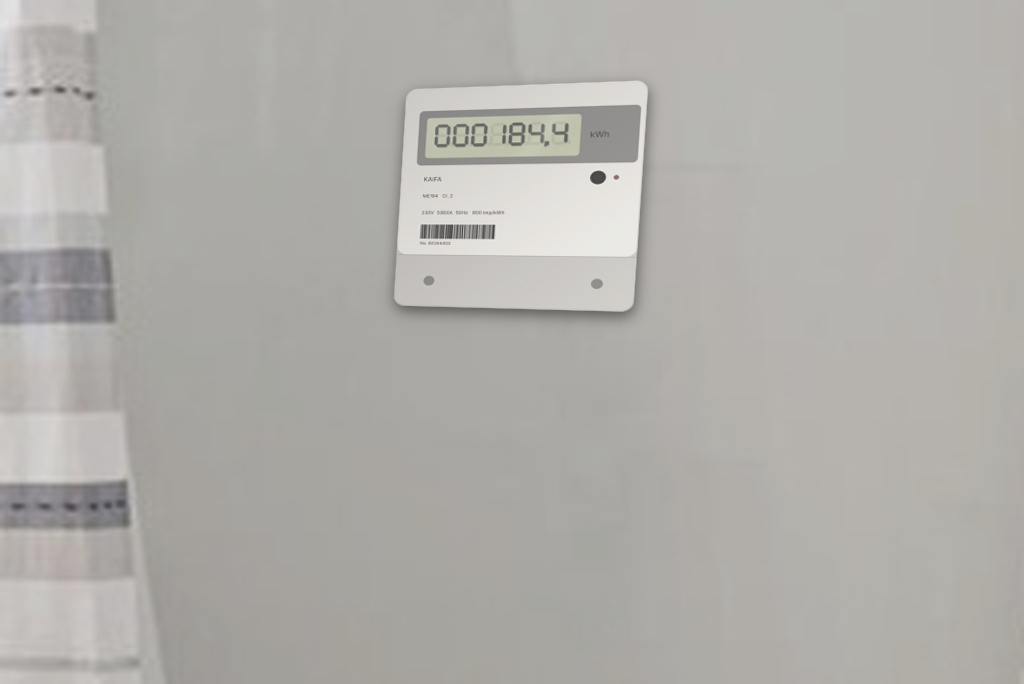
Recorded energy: 184.4 kWh
